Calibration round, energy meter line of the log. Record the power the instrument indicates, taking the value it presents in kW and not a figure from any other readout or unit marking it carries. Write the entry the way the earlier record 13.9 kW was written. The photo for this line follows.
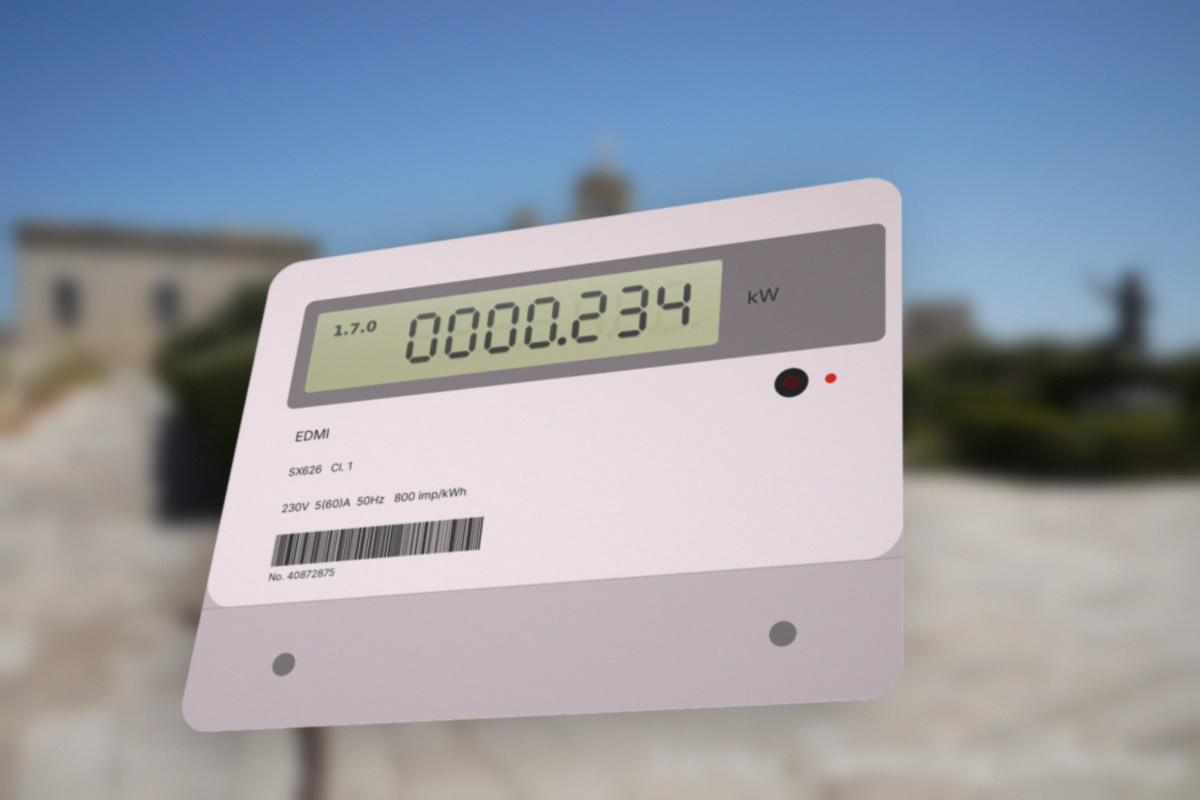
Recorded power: 0.234 kW
